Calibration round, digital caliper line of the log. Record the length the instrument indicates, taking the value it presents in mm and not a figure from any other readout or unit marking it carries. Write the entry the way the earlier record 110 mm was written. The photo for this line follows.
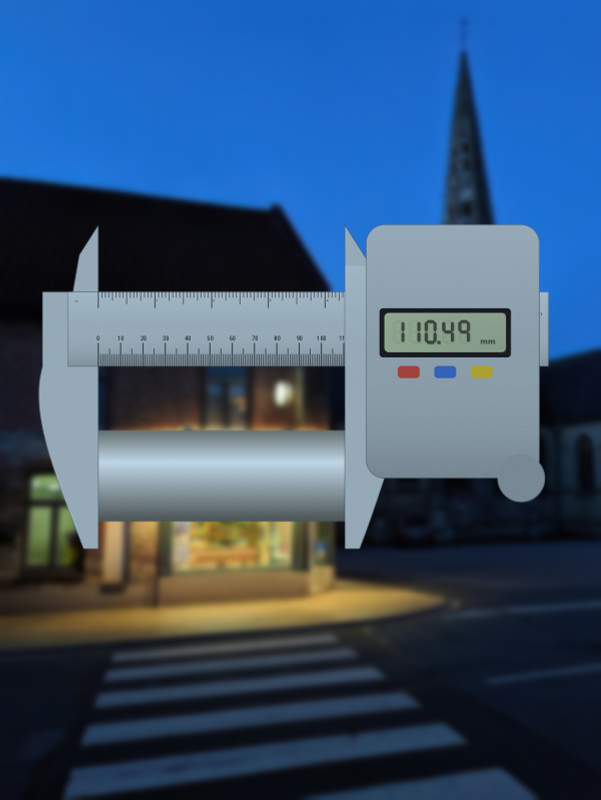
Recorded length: 110.49 mm
